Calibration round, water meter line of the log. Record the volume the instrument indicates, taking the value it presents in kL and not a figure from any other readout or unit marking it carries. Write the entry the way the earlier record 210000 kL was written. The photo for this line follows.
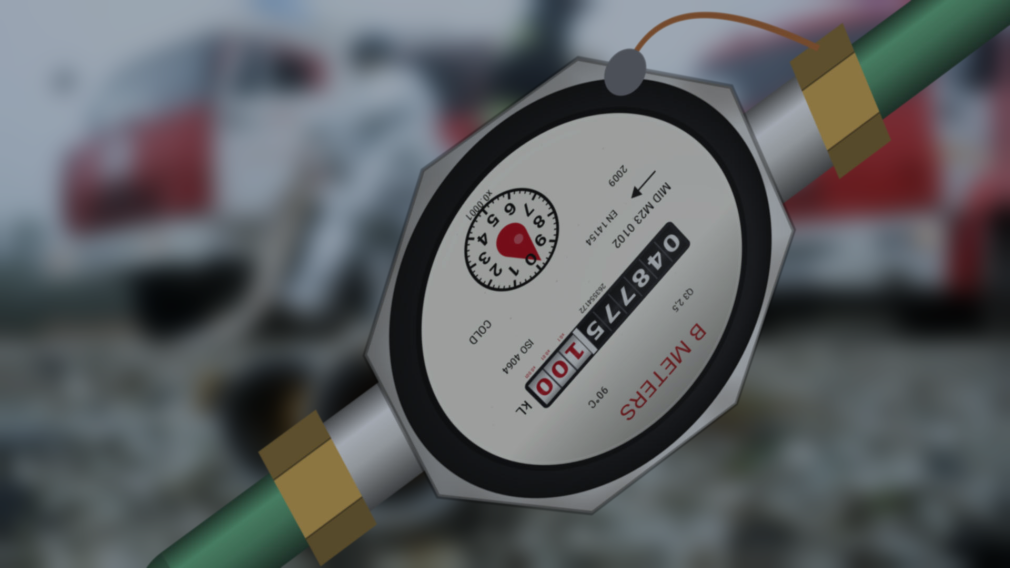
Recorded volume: 48775.0999 kL
